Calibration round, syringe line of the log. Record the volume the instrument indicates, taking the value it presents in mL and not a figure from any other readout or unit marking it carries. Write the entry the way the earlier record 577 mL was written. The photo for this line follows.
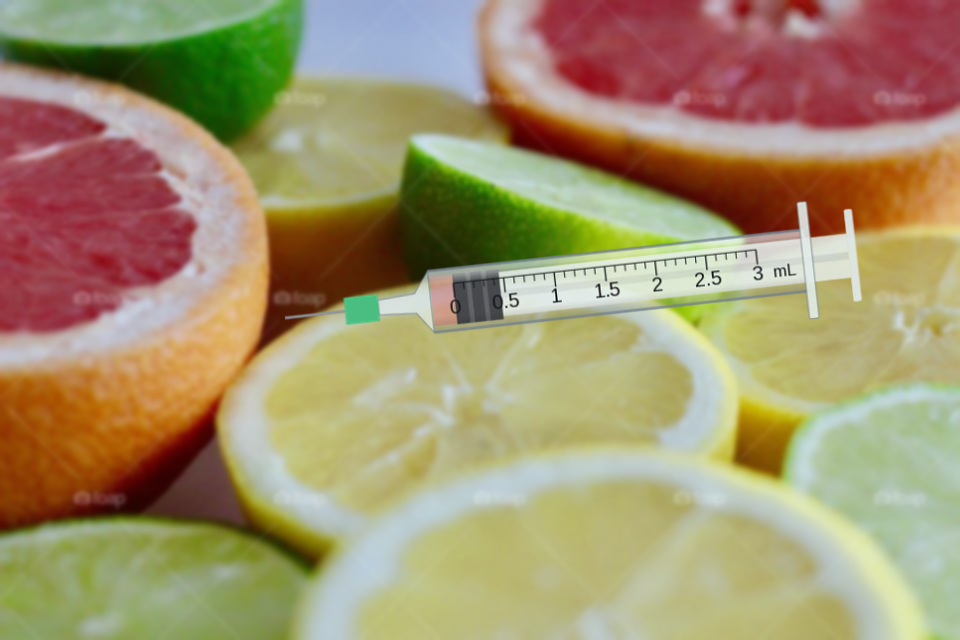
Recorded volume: 0 mL
